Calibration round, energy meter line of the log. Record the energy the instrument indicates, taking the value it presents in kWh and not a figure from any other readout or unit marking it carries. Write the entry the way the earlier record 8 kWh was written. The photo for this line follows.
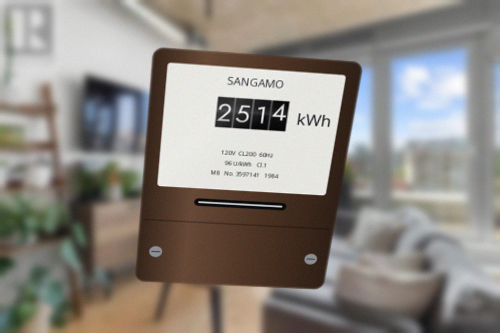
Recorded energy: 2514 kWh
